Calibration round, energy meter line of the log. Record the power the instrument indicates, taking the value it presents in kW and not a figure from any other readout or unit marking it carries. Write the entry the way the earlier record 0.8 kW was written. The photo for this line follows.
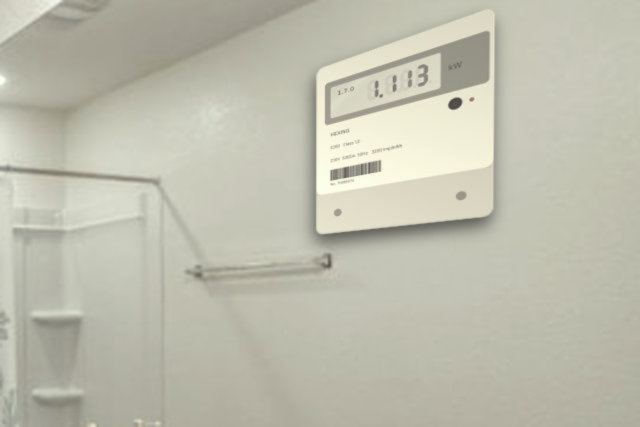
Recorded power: 1.113 kW
